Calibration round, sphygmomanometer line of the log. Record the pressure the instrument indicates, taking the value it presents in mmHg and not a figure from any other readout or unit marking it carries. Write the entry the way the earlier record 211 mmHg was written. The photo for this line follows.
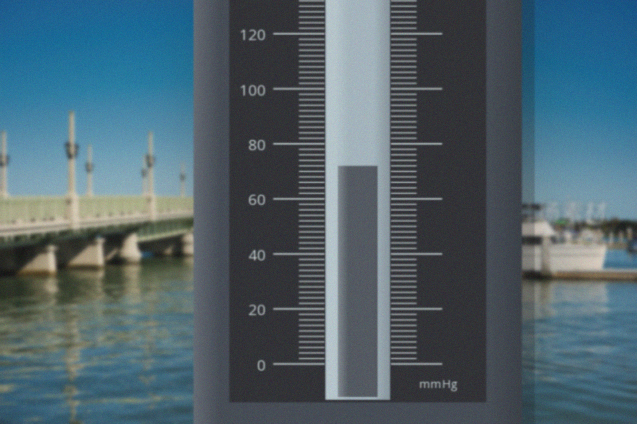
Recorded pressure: 72 mmHg
